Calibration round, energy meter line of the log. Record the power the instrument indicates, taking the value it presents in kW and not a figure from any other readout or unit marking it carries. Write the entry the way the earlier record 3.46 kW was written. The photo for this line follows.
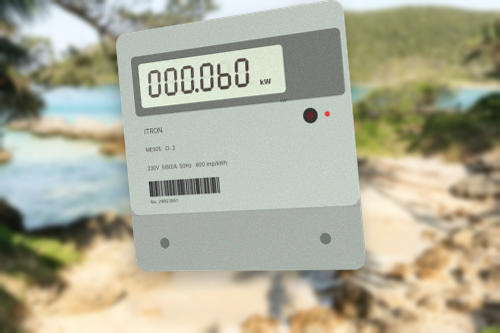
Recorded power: 0.060 kW
